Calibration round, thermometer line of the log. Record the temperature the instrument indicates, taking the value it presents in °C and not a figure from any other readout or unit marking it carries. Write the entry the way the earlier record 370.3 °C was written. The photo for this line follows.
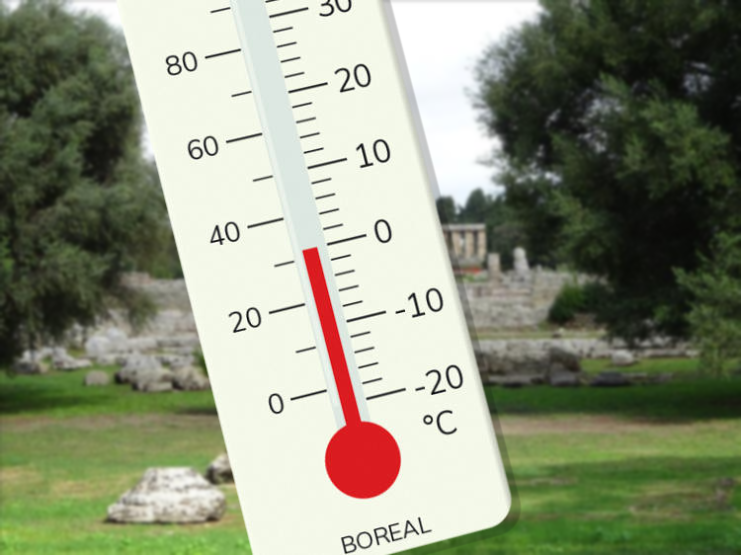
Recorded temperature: 0 °C
